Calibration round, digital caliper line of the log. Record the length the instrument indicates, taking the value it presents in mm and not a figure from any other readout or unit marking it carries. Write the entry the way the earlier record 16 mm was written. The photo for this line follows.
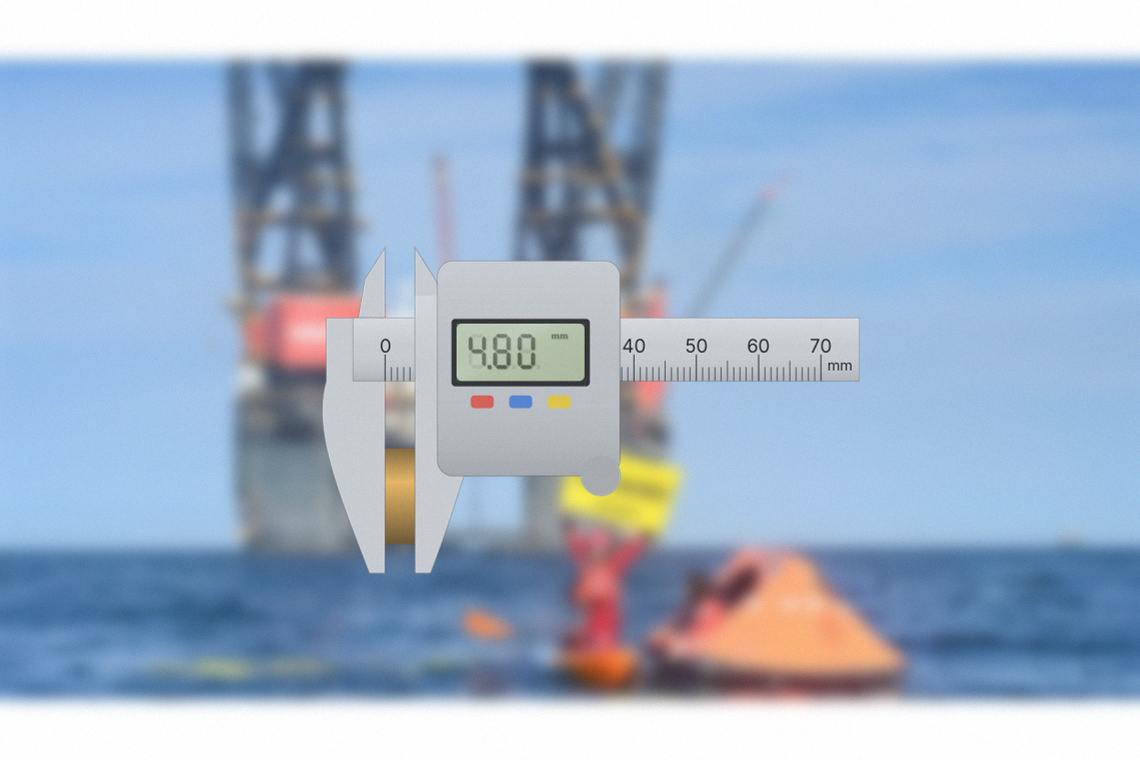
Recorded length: 4.80 mm
